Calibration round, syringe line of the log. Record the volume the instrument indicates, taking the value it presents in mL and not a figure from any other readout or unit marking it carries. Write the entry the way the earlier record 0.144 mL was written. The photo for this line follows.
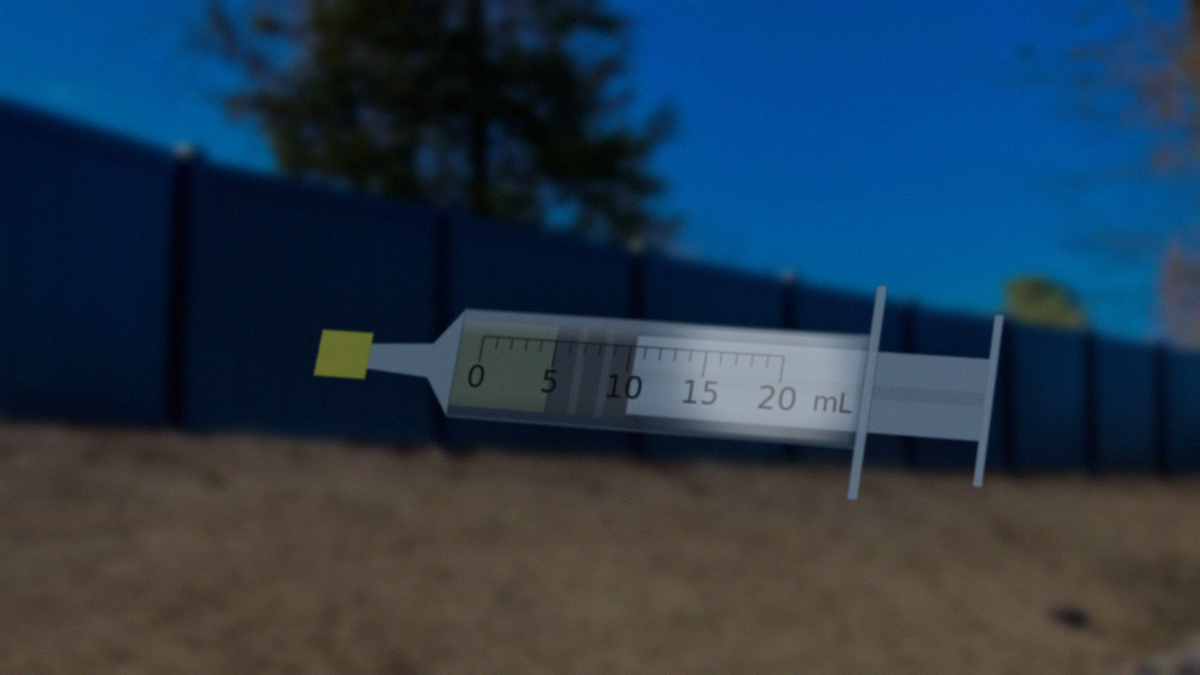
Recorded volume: 5 mL
